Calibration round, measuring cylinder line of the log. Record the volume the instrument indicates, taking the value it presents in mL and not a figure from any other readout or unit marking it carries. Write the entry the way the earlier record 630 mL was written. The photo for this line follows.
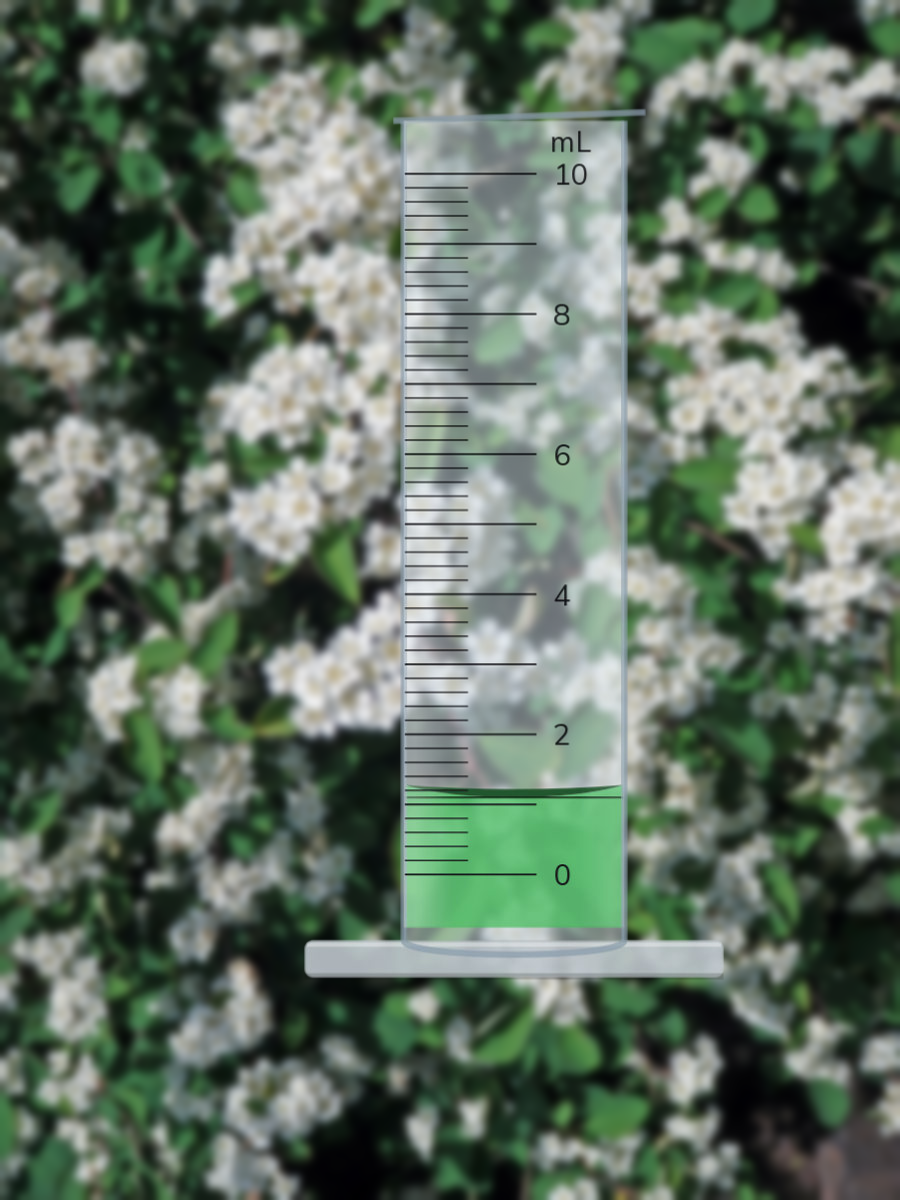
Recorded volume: 1.1 mL
